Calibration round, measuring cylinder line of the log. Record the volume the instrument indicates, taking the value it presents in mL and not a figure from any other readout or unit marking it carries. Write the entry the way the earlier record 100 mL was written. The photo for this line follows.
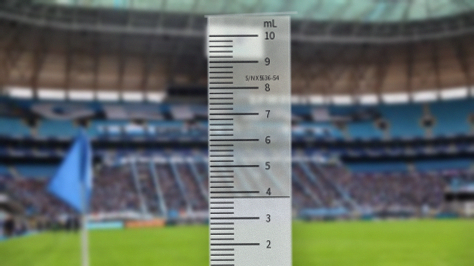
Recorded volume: 3.8 mL
